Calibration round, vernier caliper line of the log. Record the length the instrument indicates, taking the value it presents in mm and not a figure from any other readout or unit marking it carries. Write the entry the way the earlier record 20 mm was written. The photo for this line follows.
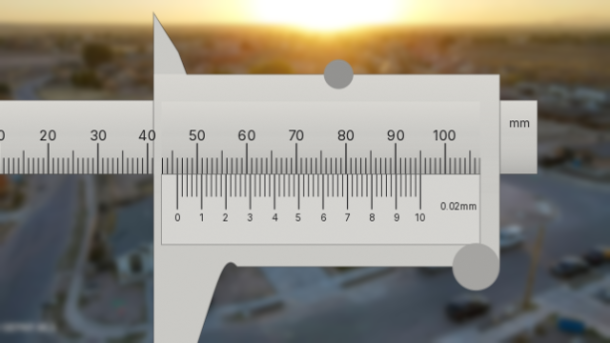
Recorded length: 46.0 mm
